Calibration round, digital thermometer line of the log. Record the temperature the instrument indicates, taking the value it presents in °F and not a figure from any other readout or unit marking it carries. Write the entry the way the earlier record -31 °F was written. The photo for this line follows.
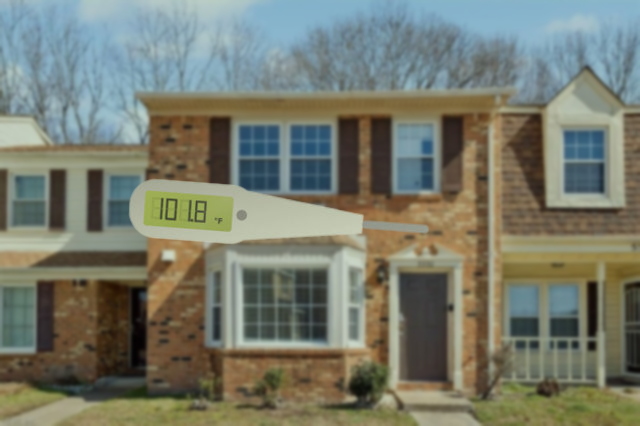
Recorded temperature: 101.8 °F
